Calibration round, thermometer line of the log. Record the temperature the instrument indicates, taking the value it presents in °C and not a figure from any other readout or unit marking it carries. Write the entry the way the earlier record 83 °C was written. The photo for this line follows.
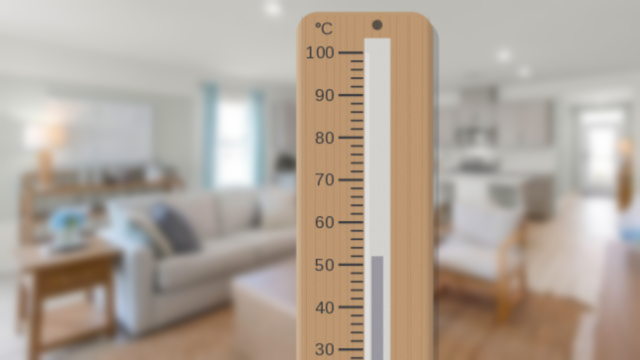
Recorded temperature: 52 °C
